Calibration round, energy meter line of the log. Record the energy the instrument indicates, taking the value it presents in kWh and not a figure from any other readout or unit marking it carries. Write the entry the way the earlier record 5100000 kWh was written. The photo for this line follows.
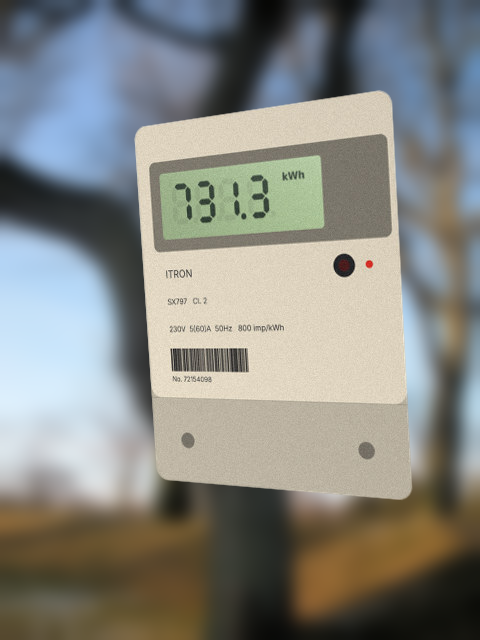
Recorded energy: 731.3 kWh
